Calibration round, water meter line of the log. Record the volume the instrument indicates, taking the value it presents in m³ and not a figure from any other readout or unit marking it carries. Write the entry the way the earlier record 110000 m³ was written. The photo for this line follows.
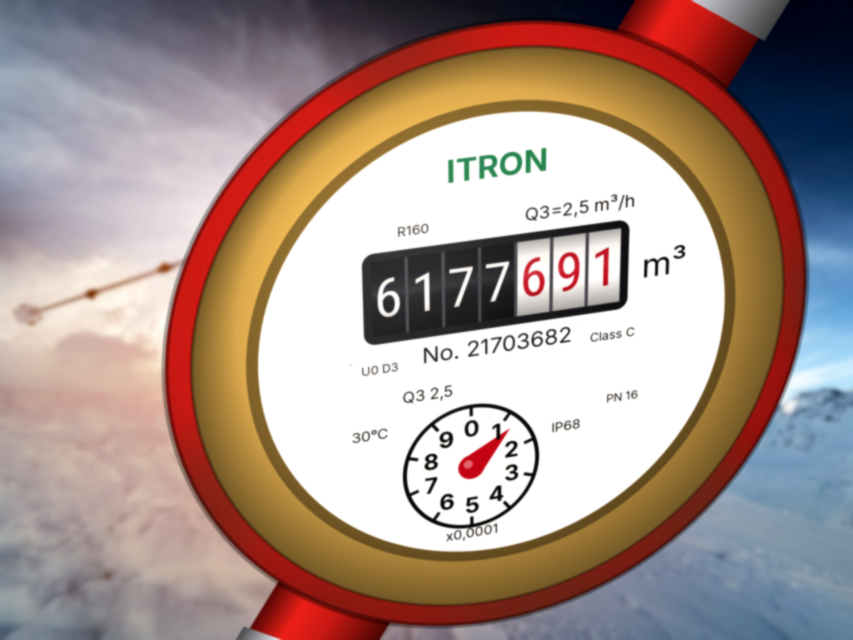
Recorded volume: 6177.6911 m³
